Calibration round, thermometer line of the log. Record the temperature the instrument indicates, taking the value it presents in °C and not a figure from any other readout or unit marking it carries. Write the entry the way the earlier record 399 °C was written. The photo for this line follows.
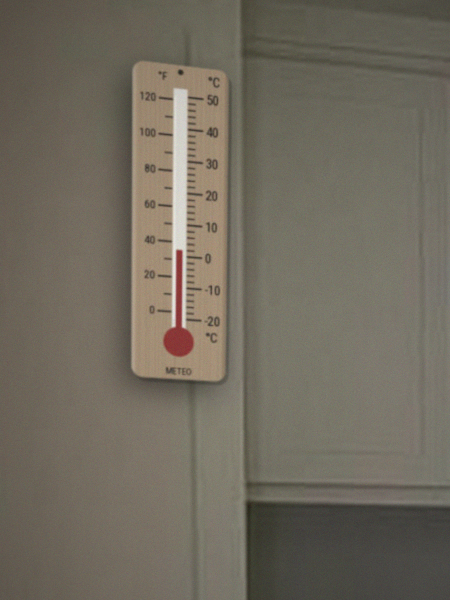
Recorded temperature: 2 °C
